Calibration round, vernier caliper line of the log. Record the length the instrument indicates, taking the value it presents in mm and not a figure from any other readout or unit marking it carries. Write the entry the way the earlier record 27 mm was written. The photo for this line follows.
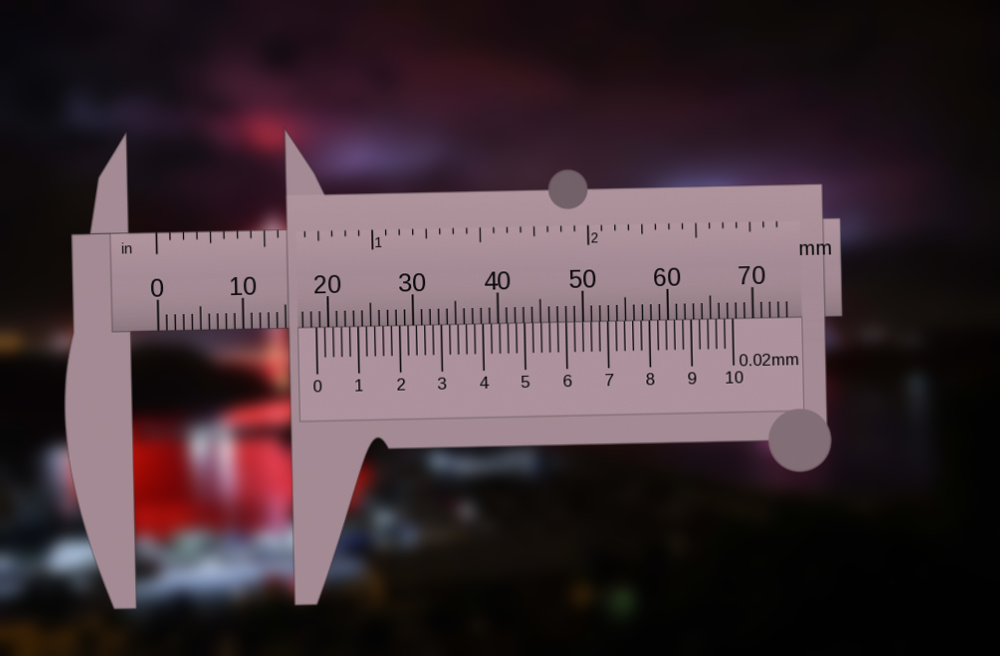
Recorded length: 18.6 mm
